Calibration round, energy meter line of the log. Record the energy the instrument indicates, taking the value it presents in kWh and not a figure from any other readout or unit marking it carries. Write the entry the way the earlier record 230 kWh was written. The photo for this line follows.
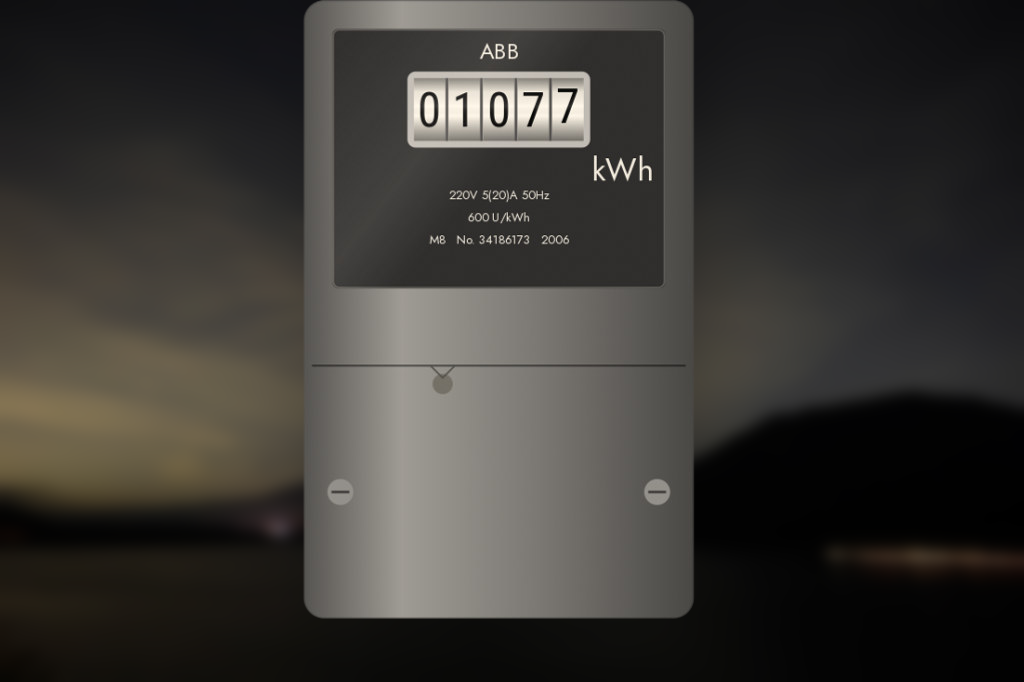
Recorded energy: 1077 kWh
